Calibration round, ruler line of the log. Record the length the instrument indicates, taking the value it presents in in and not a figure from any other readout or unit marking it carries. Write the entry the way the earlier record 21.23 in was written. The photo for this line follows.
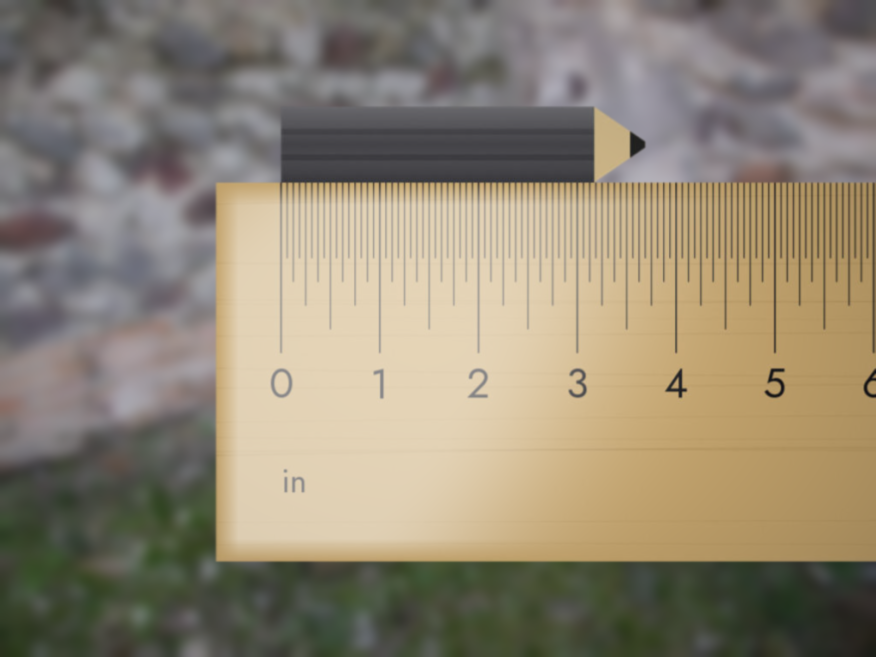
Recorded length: 3.6875 in
